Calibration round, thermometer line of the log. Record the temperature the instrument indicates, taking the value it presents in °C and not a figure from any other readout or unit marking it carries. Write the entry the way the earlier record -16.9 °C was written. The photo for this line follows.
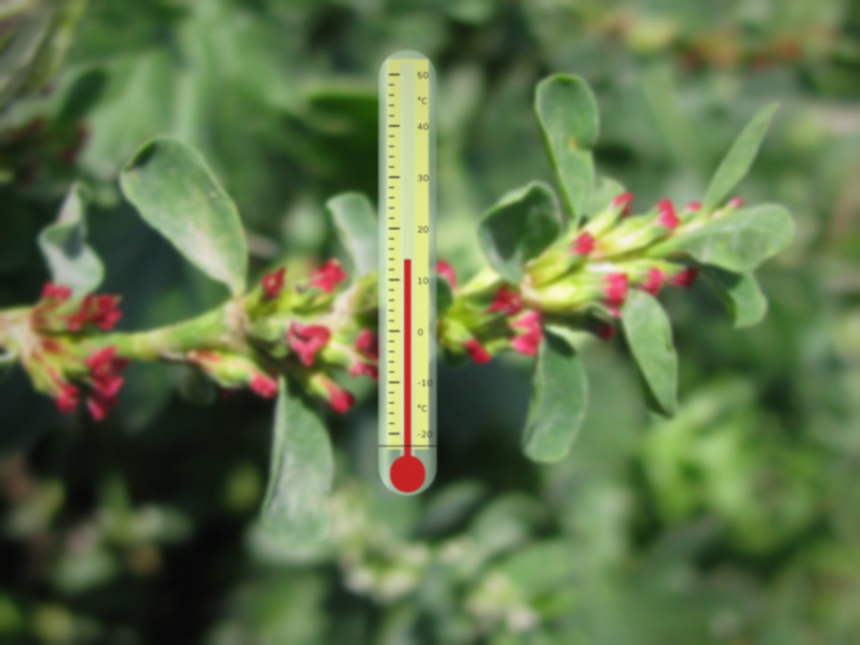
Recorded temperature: 14 °C
